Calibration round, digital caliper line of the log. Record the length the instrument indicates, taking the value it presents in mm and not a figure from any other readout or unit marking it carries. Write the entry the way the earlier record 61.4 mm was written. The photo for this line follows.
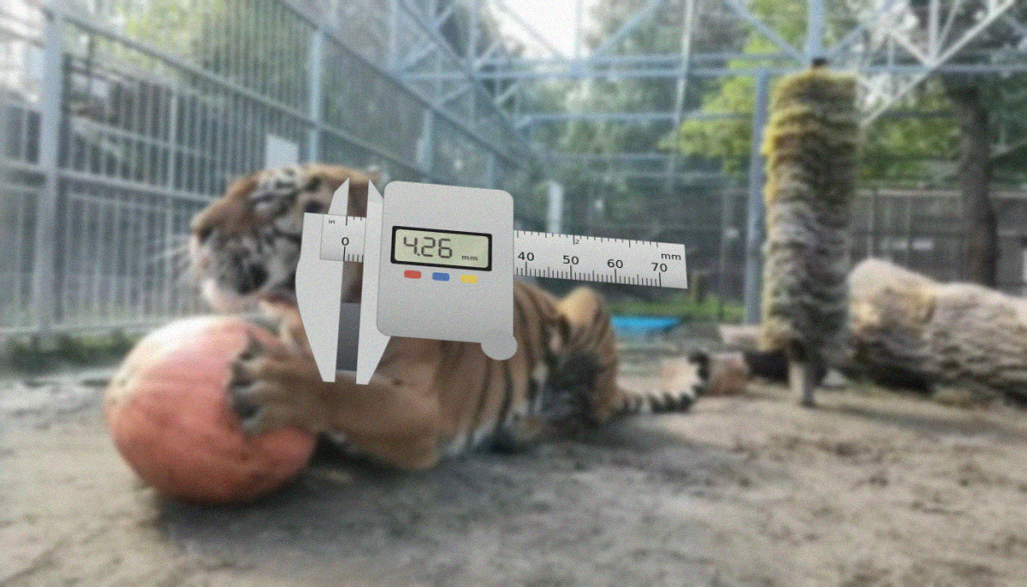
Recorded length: 4.26 mm
